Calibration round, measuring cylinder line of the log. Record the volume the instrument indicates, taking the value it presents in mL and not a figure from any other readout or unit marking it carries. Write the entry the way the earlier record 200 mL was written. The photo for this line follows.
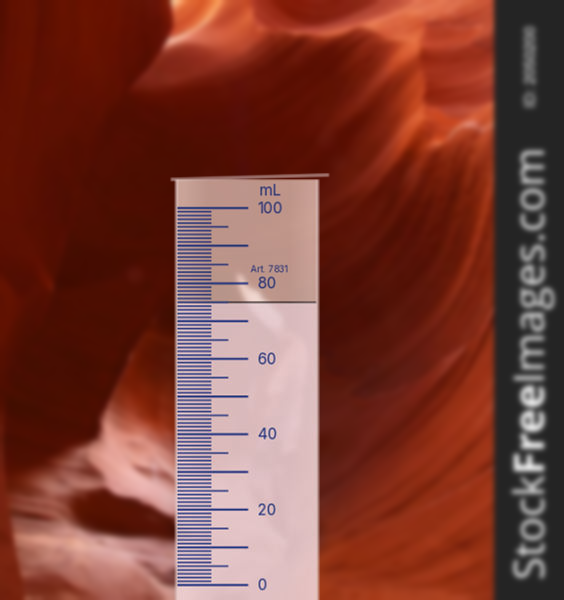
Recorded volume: 75 mL
